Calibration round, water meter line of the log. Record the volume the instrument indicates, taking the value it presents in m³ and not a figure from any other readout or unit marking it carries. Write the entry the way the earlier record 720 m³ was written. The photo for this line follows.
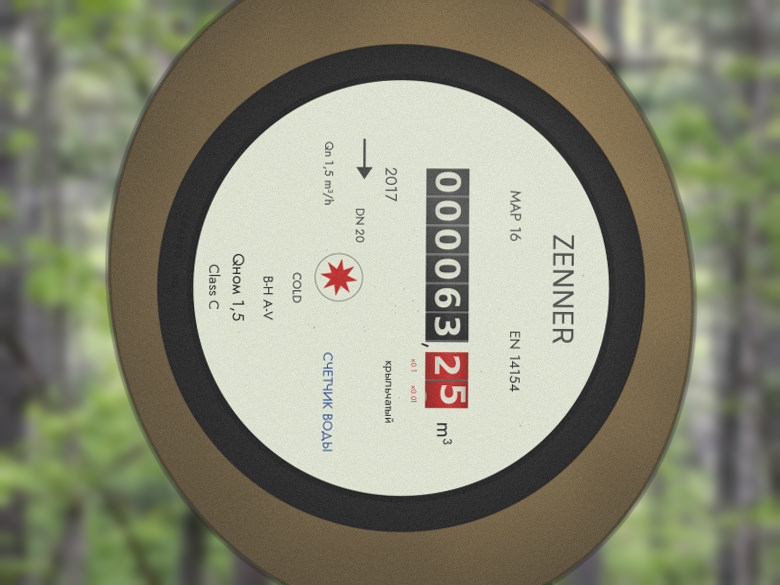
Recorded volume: 63.25 m³
